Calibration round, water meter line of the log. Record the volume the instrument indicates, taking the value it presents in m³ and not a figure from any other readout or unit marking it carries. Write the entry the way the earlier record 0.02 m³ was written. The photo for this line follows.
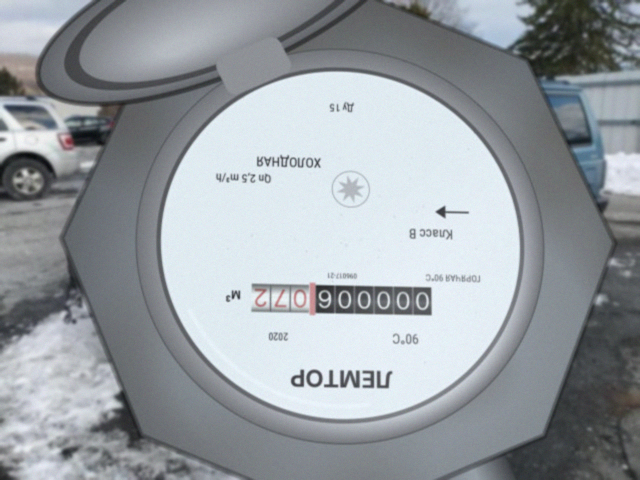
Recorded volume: 6.072 m³
